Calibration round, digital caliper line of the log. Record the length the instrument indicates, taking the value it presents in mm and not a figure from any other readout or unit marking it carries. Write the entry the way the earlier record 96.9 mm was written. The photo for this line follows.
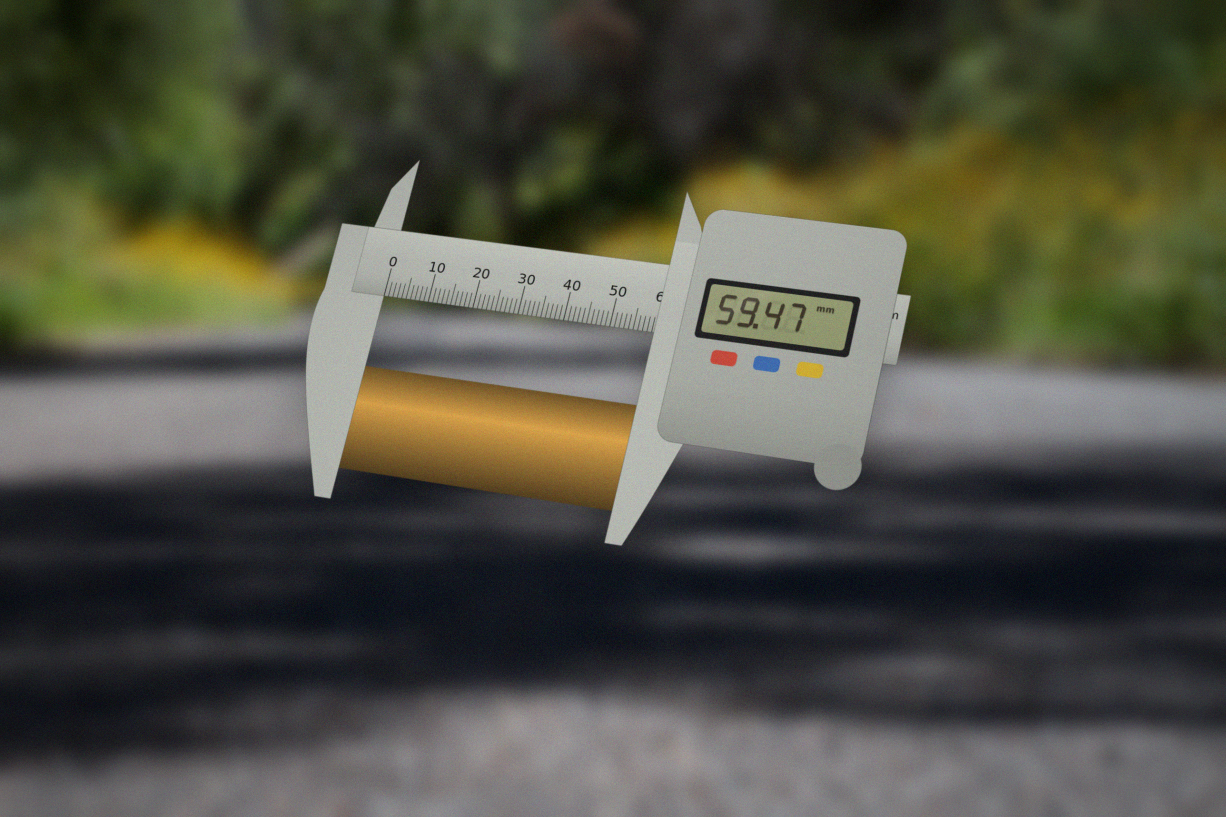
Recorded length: 59.47 mm
